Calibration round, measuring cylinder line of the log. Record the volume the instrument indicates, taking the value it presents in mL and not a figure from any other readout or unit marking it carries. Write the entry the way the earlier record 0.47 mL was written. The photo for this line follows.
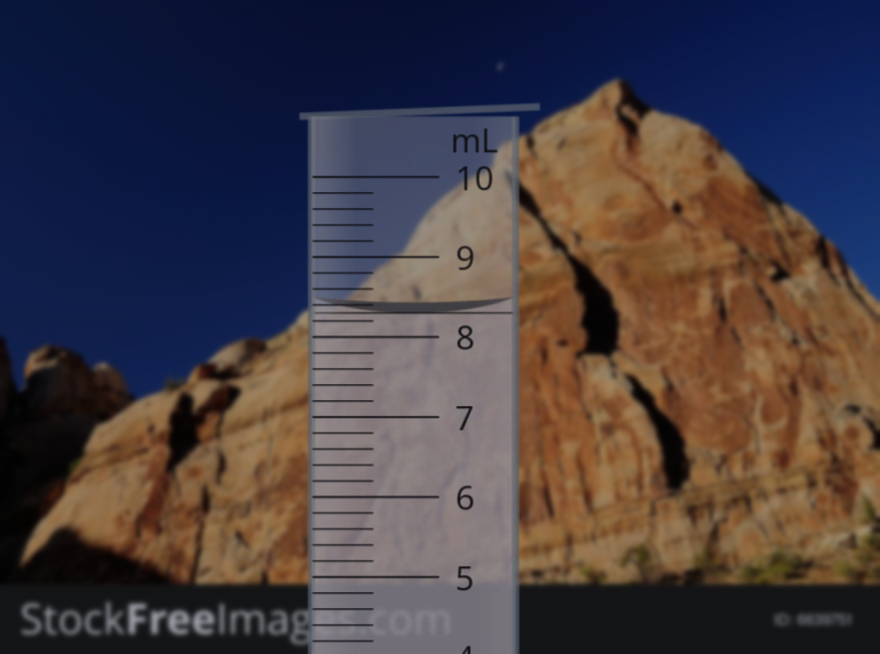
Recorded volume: 8.3 mL
